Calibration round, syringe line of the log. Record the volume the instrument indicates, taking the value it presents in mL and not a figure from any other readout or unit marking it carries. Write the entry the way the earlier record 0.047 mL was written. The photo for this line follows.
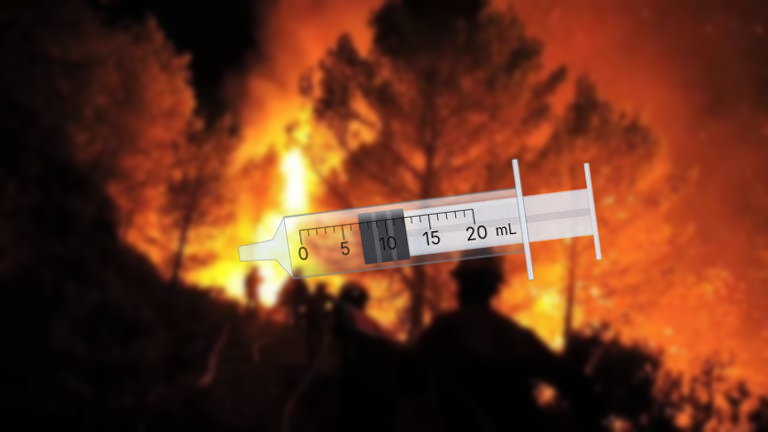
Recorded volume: 7 mL
